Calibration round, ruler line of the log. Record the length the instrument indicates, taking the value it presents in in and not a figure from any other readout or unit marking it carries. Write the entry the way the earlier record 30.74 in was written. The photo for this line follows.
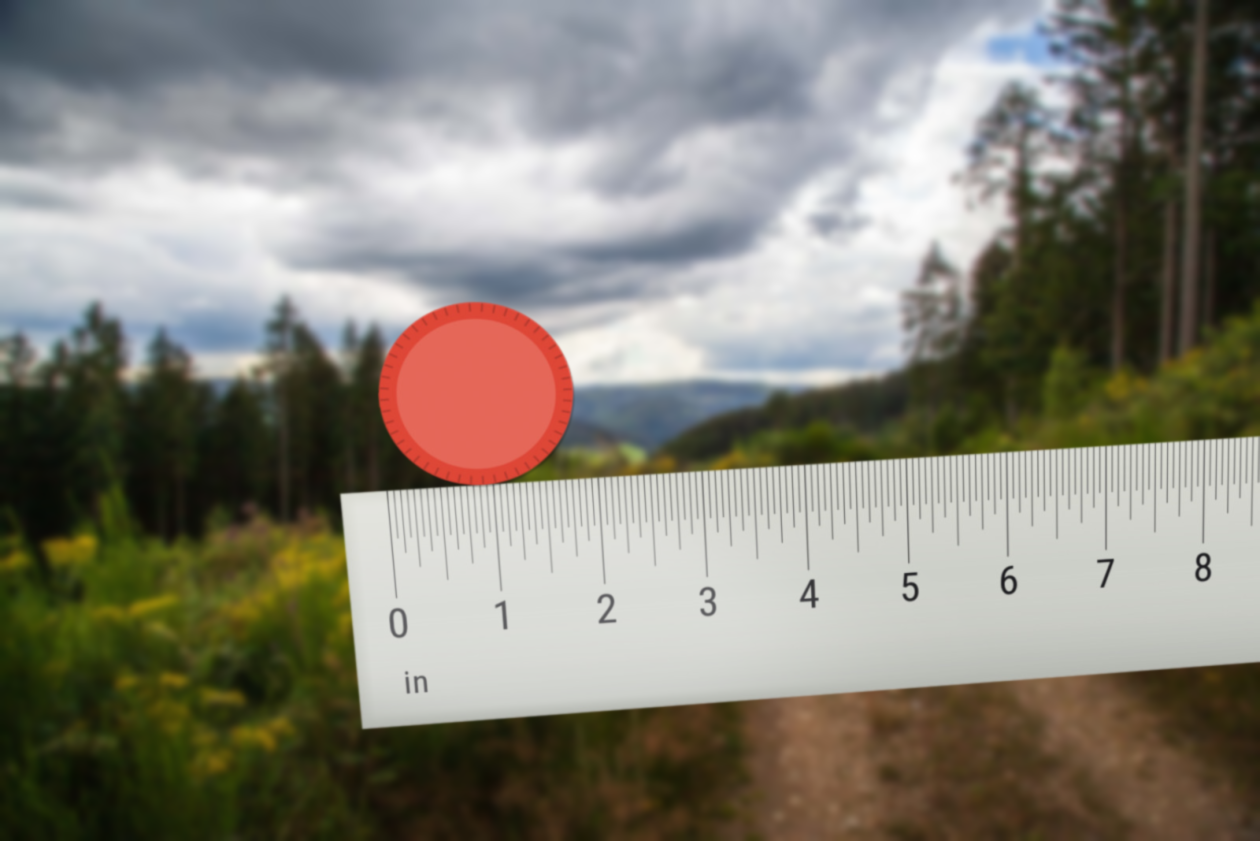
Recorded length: 1.8125 in
